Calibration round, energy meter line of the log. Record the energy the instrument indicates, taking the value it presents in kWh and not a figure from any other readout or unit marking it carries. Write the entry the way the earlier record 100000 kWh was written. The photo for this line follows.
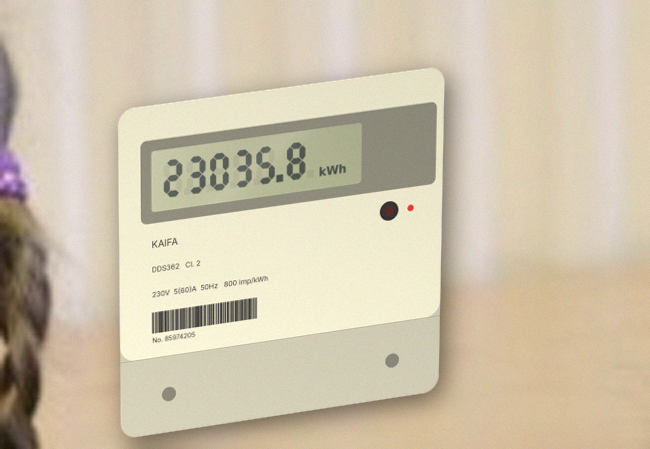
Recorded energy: 23035.8 kWh
